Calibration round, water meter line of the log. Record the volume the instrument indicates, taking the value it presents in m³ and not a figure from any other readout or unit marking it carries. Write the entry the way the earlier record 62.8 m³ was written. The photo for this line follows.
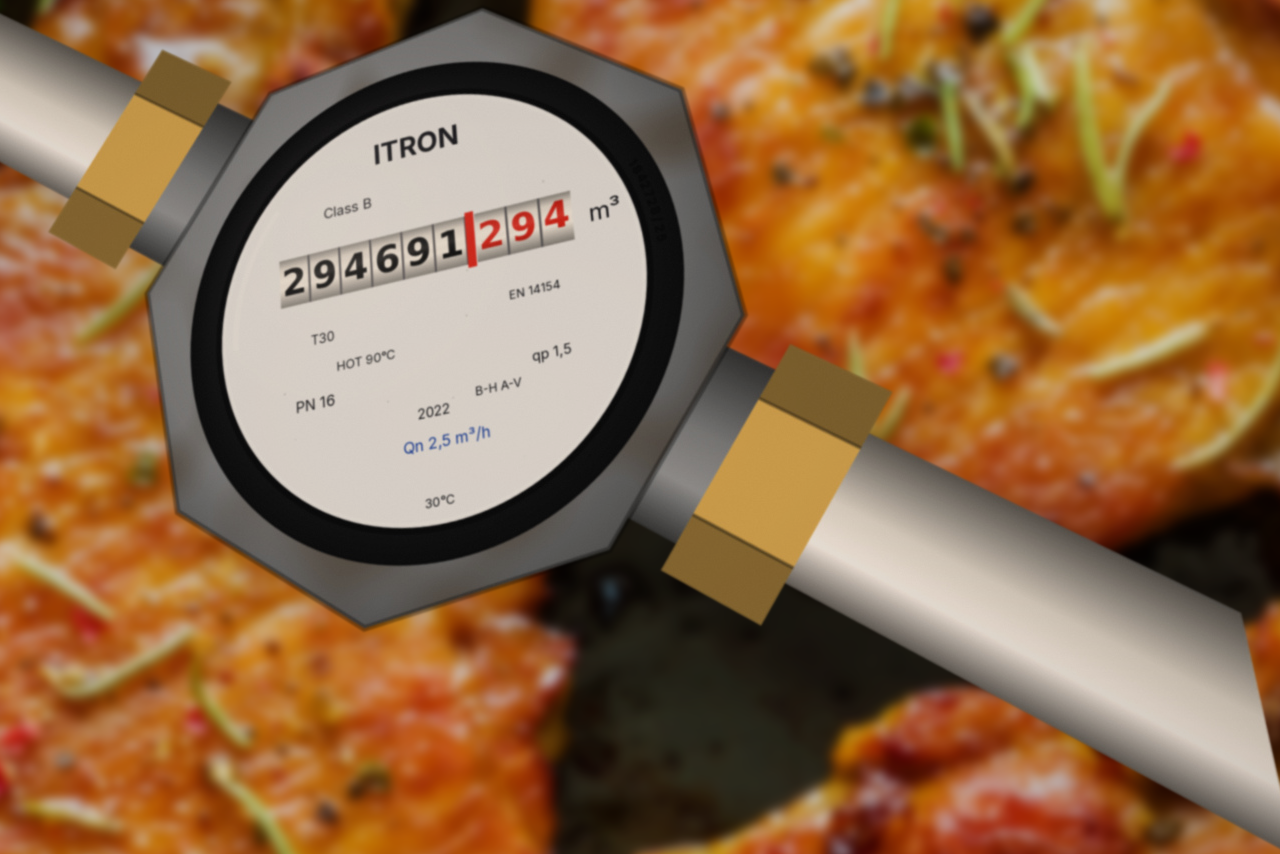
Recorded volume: 294691.294 m³
